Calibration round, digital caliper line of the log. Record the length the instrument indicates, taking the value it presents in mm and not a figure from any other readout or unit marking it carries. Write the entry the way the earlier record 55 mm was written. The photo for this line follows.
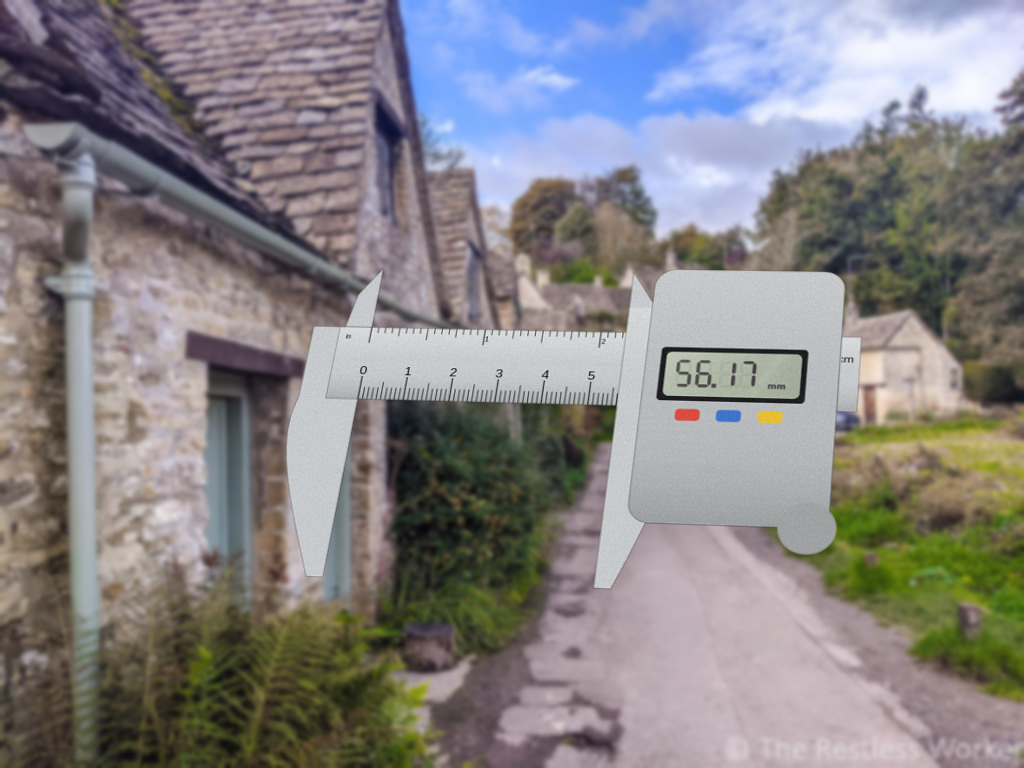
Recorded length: 56.17 mm
